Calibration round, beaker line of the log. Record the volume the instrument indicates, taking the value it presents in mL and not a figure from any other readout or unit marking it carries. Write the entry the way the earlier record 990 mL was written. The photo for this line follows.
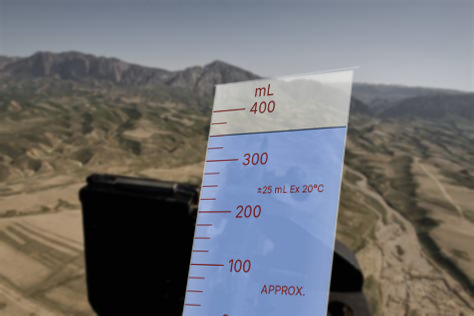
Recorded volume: 350 mL
